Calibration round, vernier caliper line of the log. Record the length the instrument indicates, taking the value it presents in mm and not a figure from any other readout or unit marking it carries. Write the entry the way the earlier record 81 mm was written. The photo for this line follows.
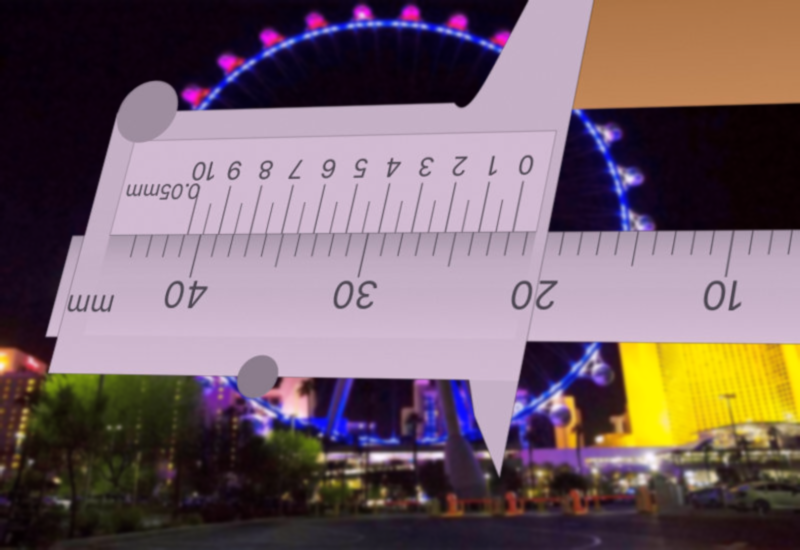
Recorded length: 21.8 mm
